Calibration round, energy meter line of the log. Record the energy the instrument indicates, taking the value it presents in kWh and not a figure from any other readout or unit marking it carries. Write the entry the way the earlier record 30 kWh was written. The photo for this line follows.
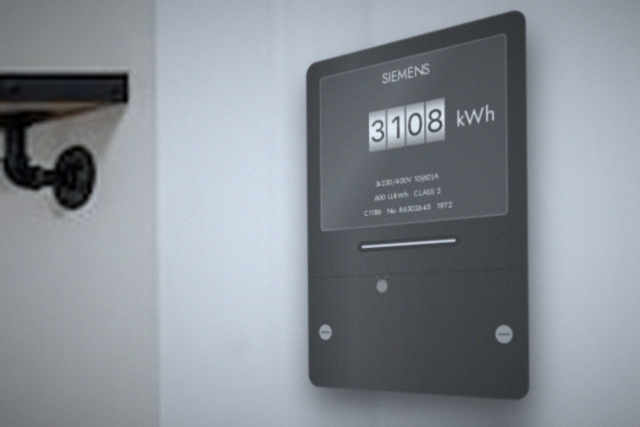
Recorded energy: 3108 kWh
